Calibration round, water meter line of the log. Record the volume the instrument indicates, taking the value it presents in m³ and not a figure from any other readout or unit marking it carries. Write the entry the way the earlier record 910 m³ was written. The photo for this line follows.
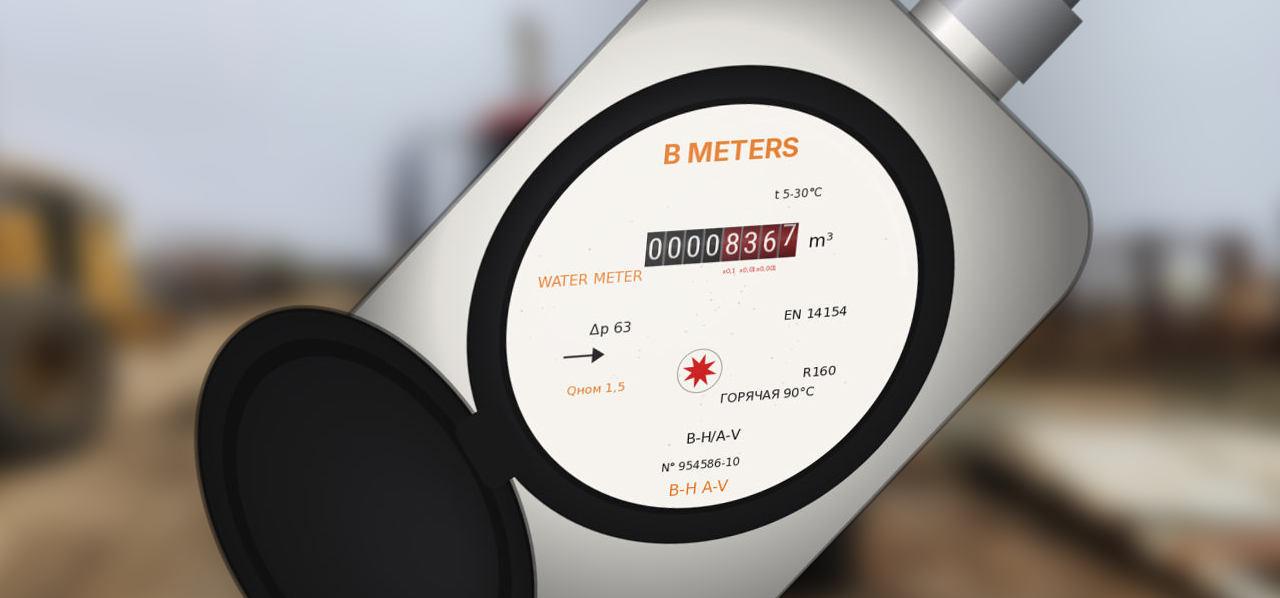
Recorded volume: 0.8367 m³
